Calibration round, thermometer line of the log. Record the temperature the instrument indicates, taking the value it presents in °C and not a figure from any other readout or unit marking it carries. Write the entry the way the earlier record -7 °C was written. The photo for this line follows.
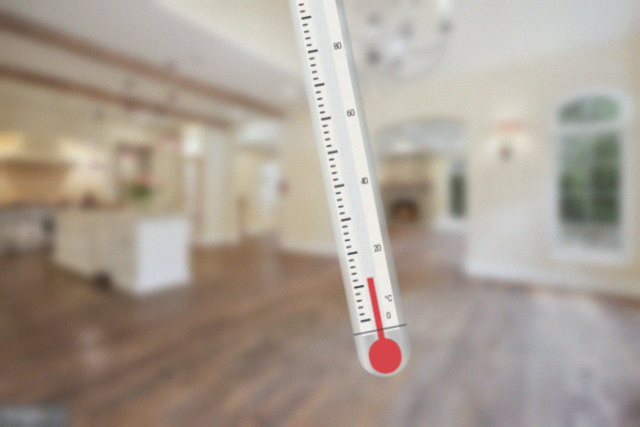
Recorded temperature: 12 °C
